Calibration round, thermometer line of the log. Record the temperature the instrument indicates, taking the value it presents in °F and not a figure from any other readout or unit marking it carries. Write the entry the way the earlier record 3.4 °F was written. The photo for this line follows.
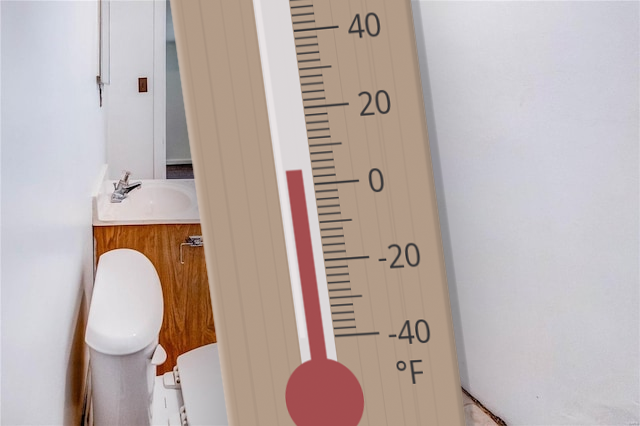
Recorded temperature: 4 °F
